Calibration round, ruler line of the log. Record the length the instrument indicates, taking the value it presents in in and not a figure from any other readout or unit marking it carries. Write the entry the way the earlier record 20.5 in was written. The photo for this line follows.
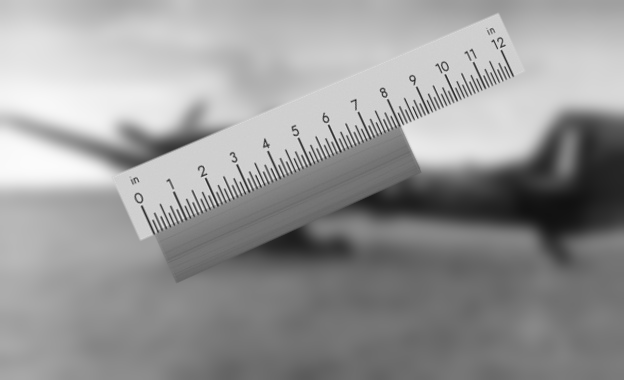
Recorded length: 8 in
